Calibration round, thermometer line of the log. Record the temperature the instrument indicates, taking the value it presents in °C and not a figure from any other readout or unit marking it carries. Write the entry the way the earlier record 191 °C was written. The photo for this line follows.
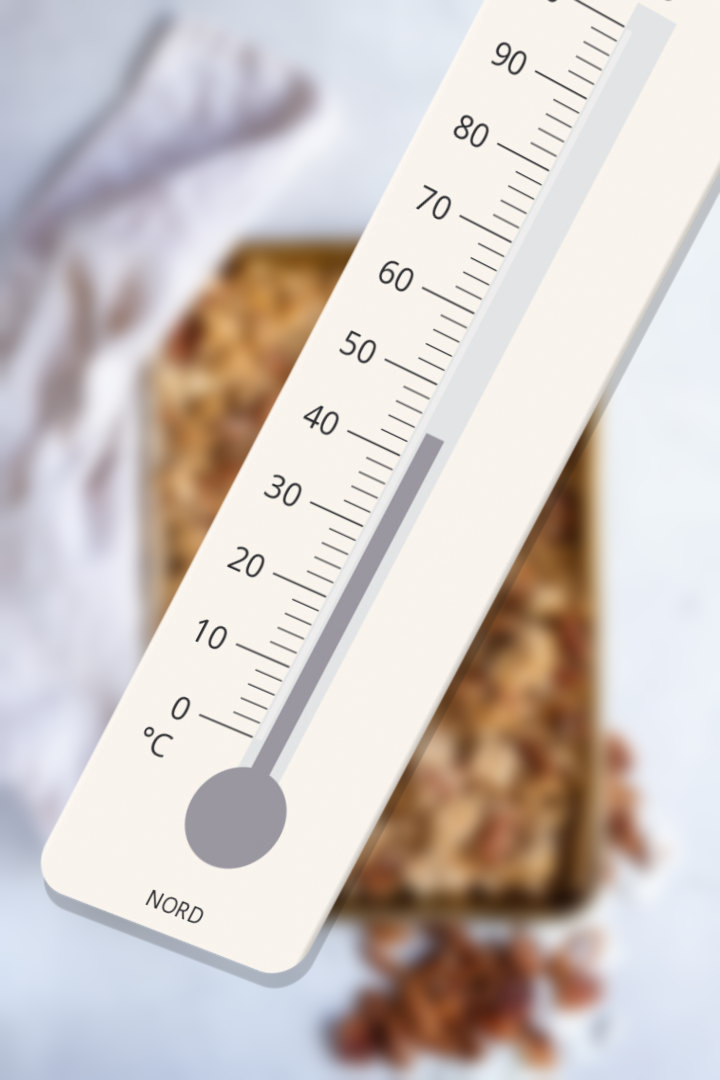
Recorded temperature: 44 °C
